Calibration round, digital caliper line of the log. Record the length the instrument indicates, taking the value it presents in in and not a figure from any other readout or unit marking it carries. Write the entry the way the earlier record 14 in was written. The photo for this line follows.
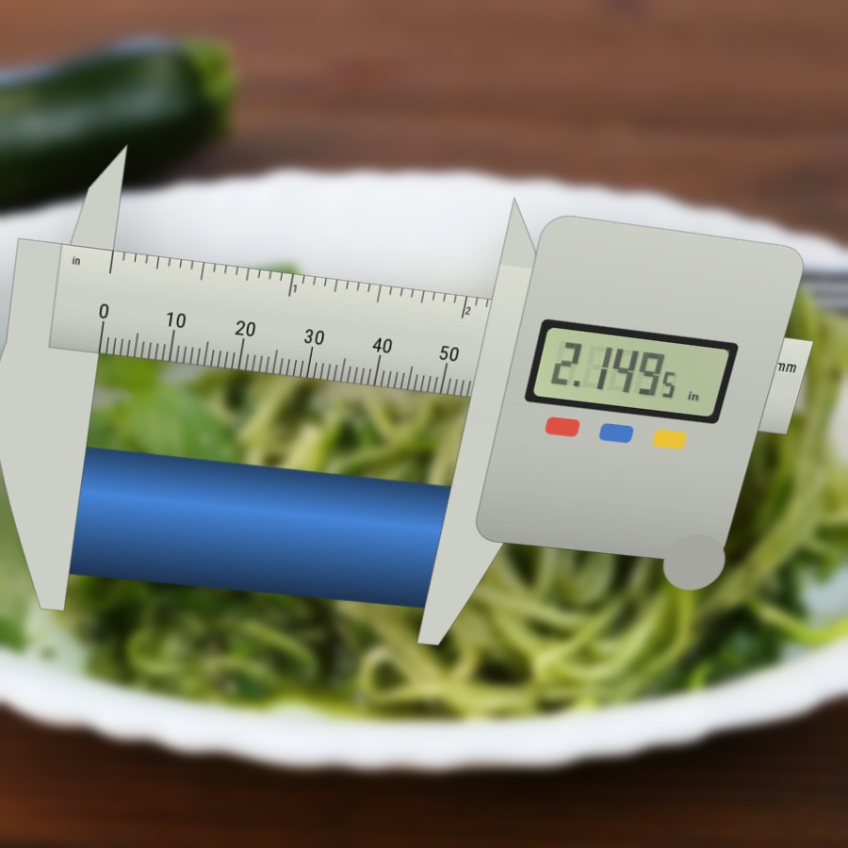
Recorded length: 2.1495 in
